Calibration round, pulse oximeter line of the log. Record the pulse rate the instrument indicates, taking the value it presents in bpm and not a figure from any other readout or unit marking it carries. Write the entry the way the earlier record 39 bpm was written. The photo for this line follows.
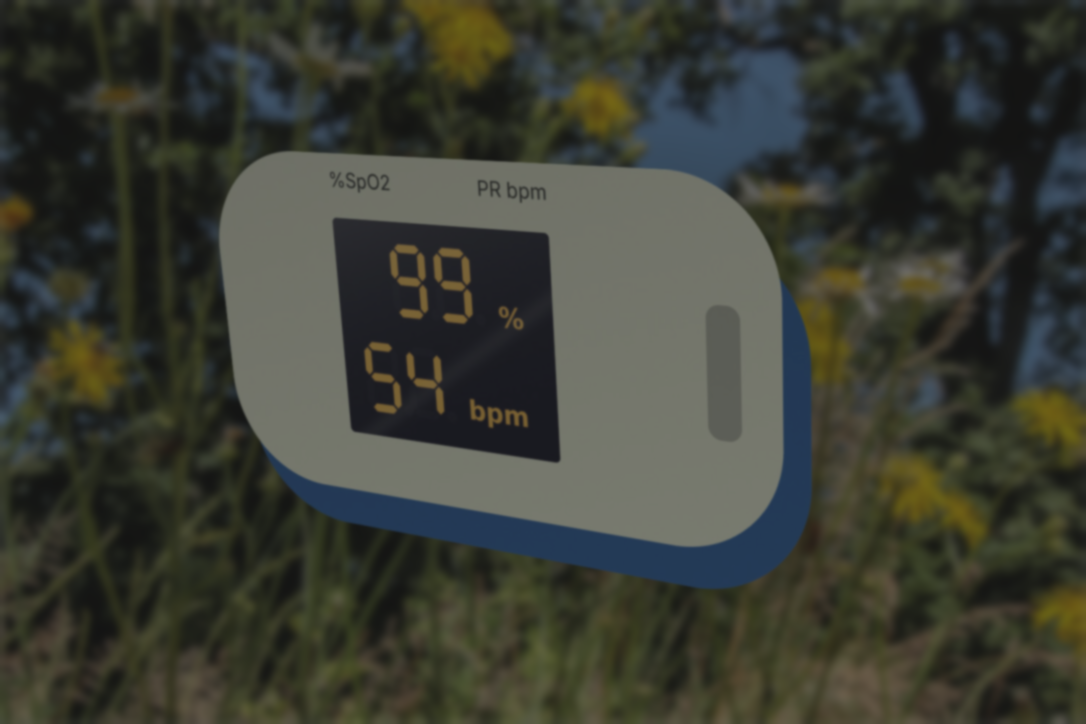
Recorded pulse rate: 54 bpm
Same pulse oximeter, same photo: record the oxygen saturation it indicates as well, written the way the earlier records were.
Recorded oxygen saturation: 99 %
